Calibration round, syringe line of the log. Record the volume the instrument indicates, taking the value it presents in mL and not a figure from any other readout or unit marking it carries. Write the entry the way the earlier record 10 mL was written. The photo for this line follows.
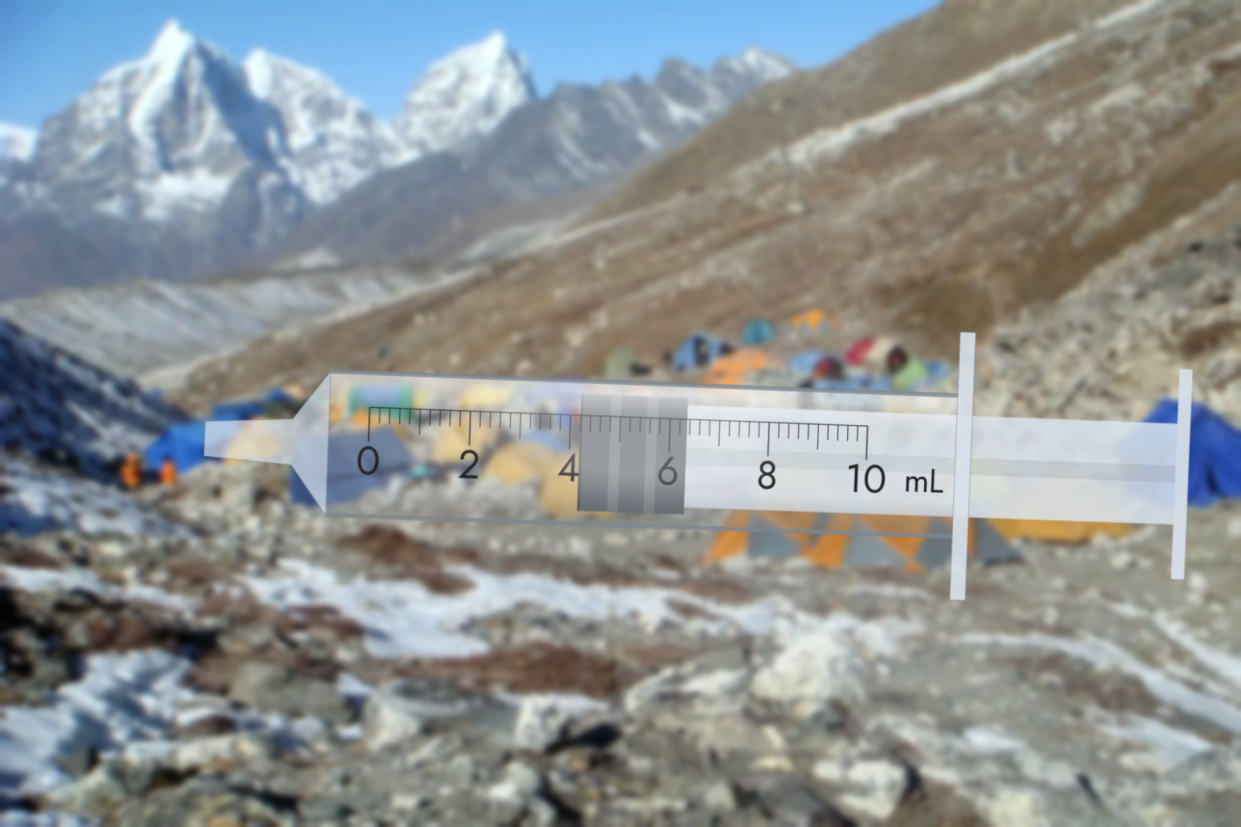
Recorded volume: 4.2 mL
